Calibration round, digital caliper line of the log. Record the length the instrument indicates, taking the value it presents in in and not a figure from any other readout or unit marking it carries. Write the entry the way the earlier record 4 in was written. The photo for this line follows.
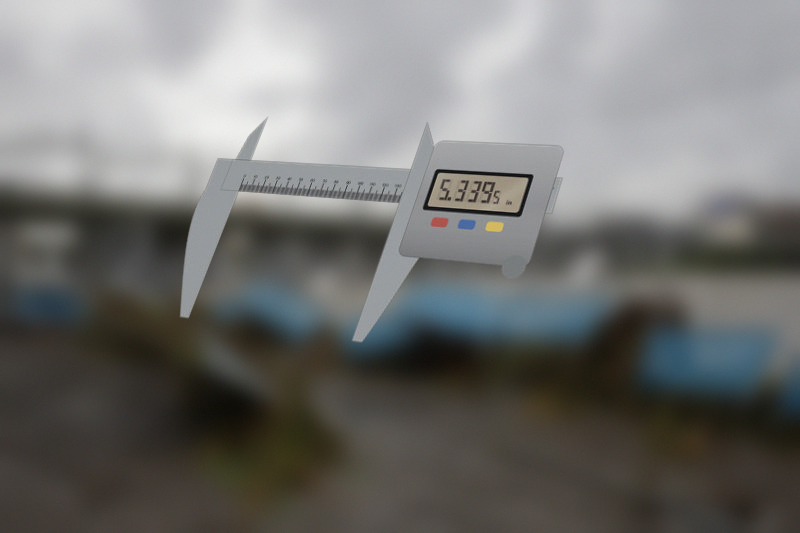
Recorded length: 5.3395 in
